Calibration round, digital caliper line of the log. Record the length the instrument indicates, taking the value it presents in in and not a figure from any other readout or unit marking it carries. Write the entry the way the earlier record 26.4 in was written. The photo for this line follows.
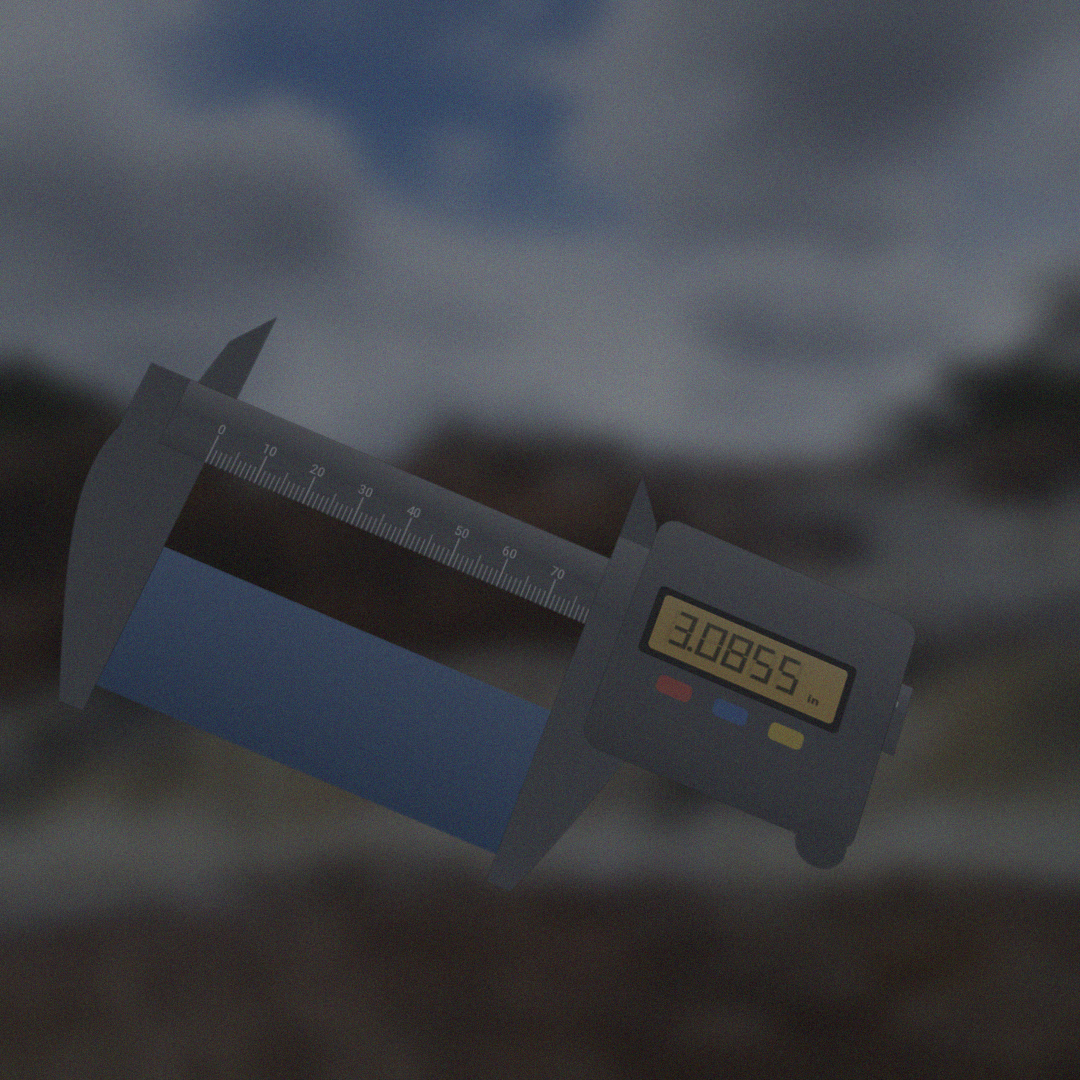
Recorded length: 3.0855 in
